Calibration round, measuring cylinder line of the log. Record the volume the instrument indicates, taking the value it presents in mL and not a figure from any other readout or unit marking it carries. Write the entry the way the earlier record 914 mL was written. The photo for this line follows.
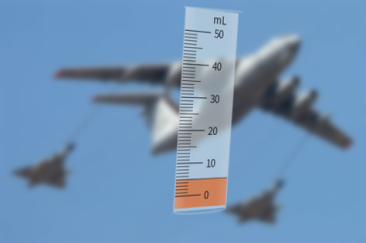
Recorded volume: 5 mL
